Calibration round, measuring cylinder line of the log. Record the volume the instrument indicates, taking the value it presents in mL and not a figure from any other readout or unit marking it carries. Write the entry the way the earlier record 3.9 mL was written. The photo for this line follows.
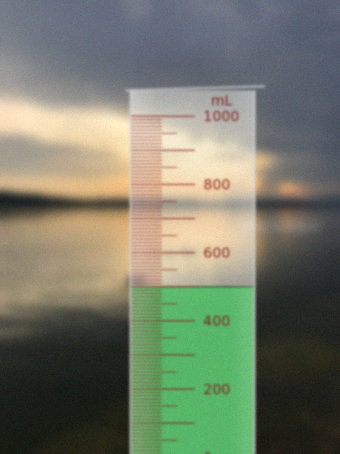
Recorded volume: 500 mL
